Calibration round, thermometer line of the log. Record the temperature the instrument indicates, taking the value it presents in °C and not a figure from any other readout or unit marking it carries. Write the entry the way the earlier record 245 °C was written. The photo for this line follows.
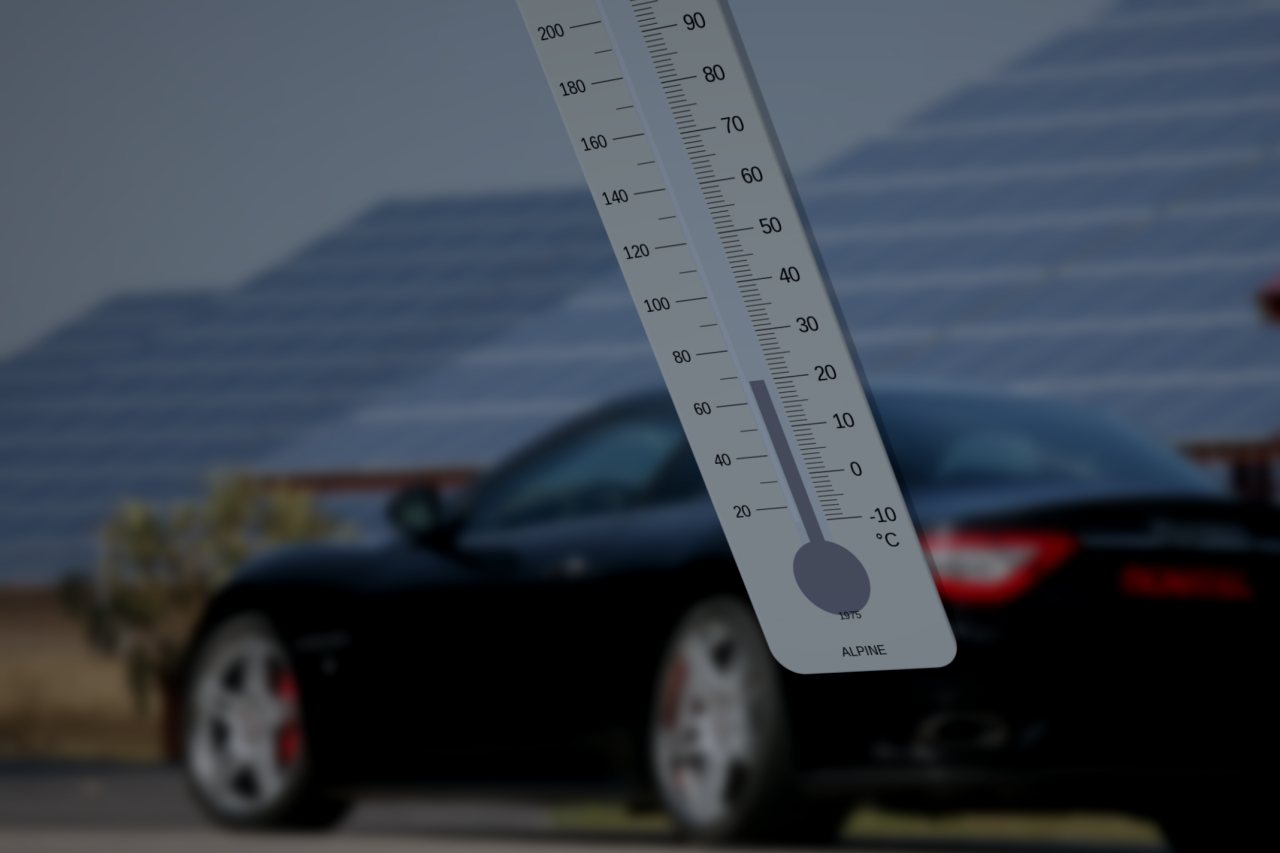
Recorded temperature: 20 °C
